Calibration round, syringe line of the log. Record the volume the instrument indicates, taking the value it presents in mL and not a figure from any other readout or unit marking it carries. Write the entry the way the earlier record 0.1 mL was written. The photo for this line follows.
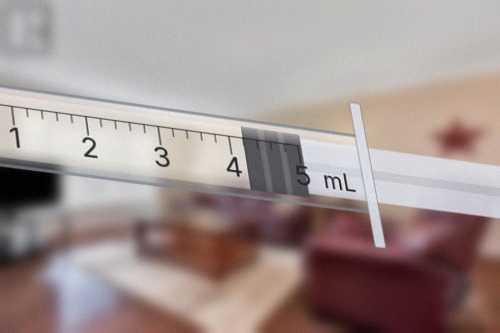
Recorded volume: 4.2 mL
